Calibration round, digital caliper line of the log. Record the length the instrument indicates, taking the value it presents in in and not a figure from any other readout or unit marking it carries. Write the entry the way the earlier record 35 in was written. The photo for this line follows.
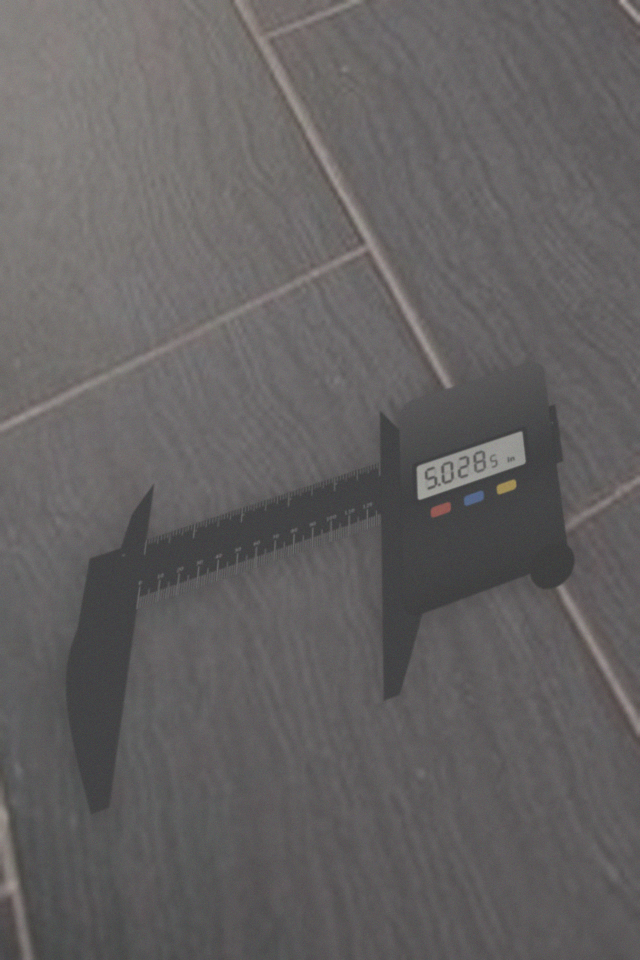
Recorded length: 5.0285 in
